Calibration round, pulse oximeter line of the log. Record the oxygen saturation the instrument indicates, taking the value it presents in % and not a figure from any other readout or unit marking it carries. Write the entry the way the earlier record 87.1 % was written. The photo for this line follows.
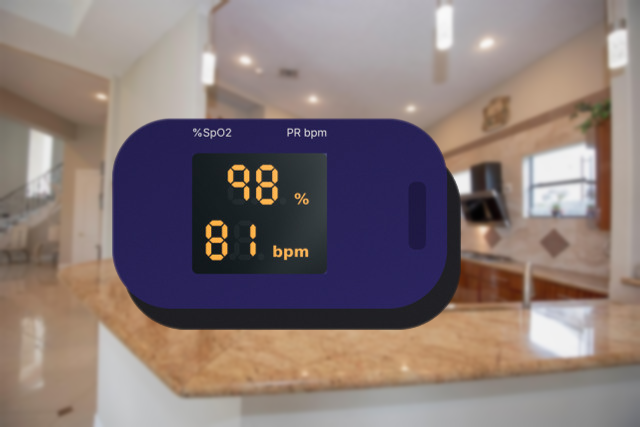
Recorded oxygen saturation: 98 %
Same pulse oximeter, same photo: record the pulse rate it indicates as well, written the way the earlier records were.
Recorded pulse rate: 81 bpm
